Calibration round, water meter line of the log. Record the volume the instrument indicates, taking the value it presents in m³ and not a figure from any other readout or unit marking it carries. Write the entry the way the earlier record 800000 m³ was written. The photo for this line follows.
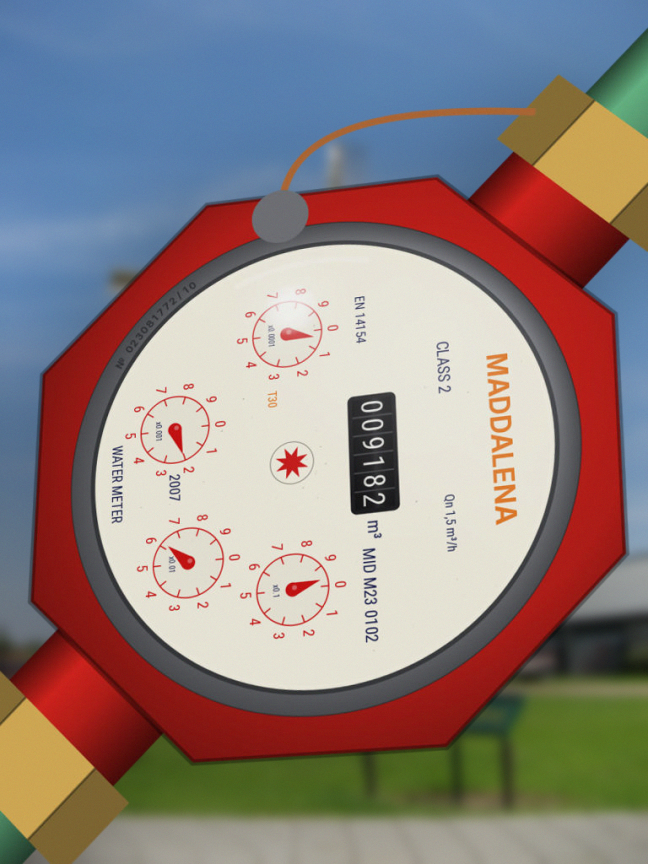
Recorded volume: 9181.9620 m³
